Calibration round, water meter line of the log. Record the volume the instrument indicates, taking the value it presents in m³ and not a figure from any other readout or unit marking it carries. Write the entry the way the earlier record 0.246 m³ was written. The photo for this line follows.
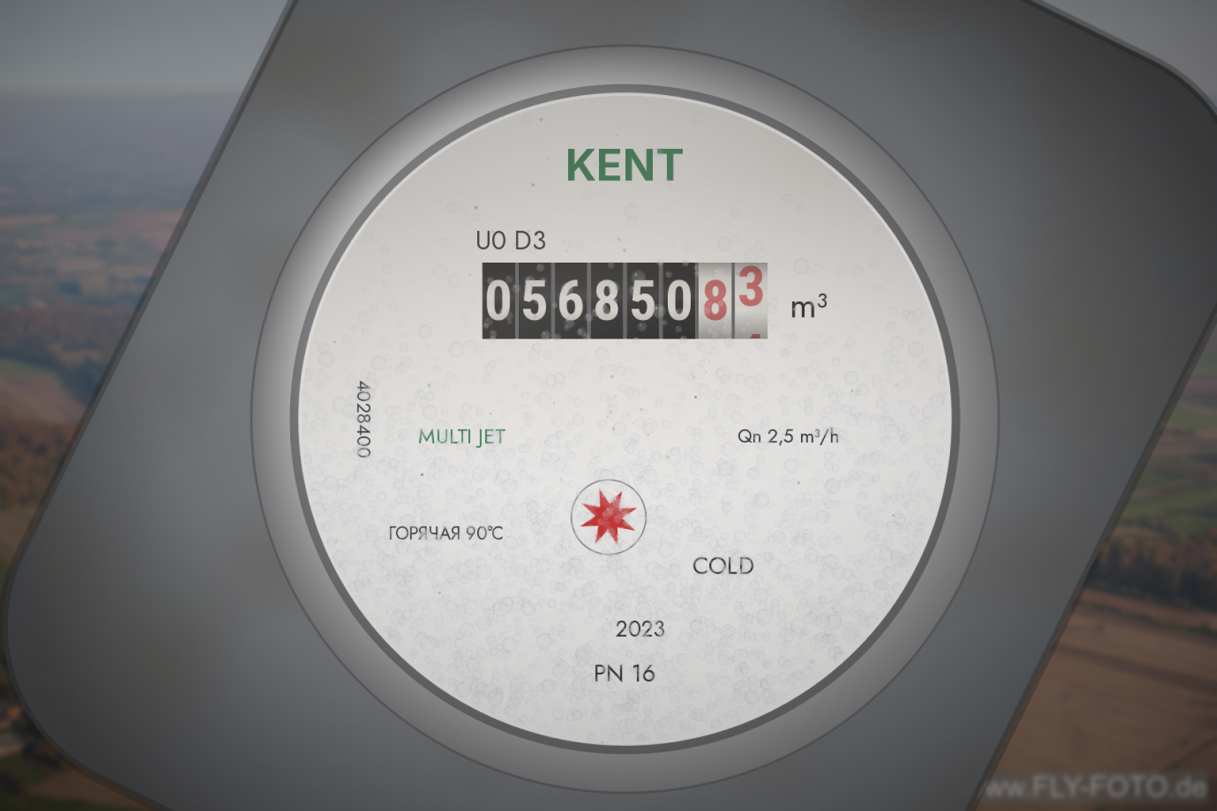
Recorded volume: 56850.83 m³
